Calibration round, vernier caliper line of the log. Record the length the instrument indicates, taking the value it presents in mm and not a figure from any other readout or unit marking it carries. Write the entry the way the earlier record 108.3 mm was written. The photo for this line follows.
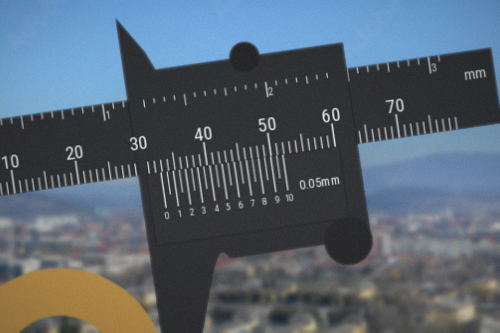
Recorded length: 32.8 mm
